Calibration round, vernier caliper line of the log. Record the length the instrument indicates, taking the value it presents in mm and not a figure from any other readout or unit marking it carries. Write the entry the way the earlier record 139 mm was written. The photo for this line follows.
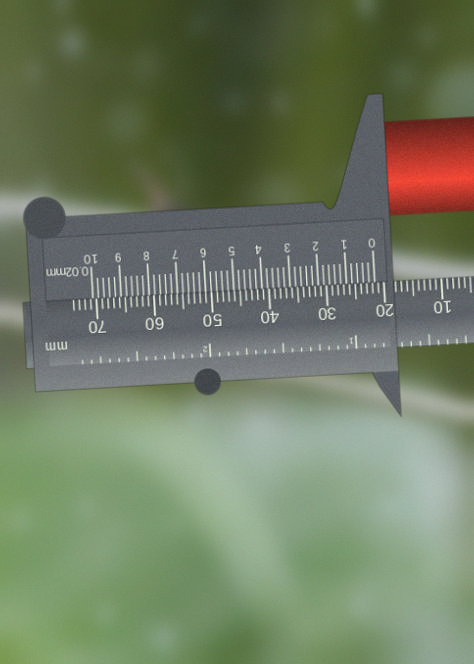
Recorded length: 21.6 mm
